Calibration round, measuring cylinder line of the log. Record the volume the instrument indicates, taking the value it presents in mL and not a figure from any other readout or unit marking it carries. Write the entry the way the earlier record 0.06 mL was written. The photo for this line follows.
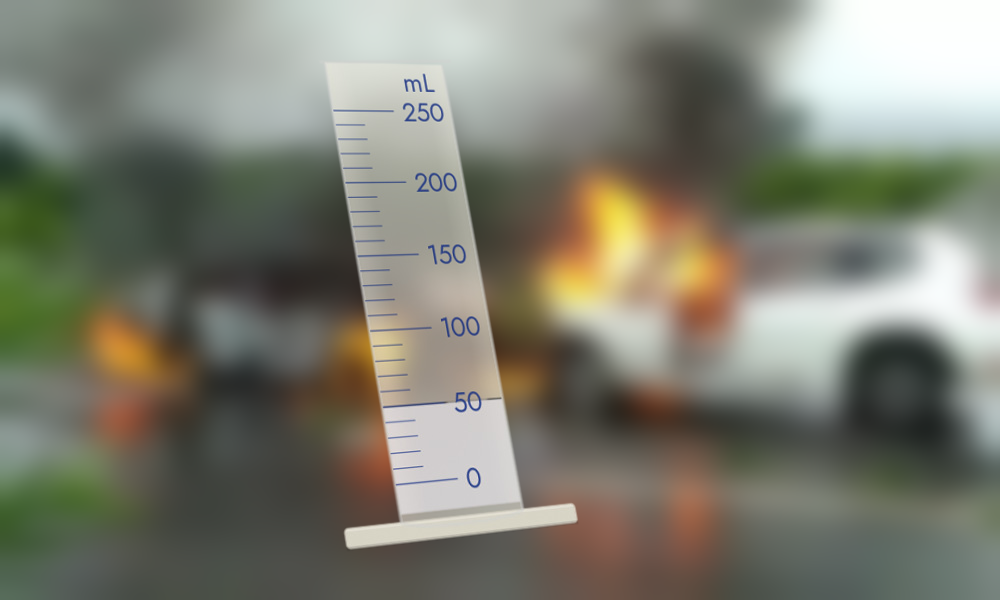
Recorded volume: 50 mL
